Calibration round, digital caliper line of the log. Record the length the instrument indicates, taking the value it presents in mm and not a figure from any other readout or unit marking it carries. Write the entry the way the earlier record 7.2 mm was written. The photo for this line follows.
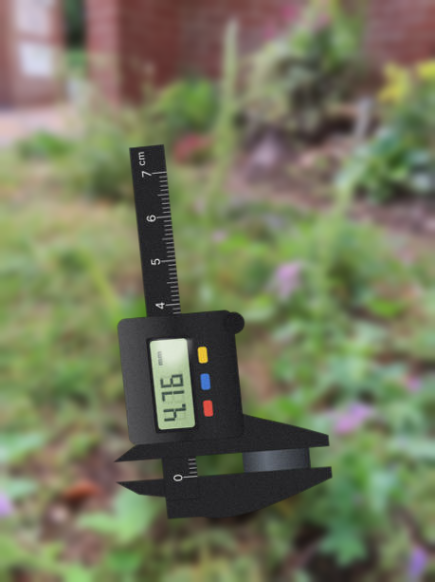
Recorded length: 4.76 mm
